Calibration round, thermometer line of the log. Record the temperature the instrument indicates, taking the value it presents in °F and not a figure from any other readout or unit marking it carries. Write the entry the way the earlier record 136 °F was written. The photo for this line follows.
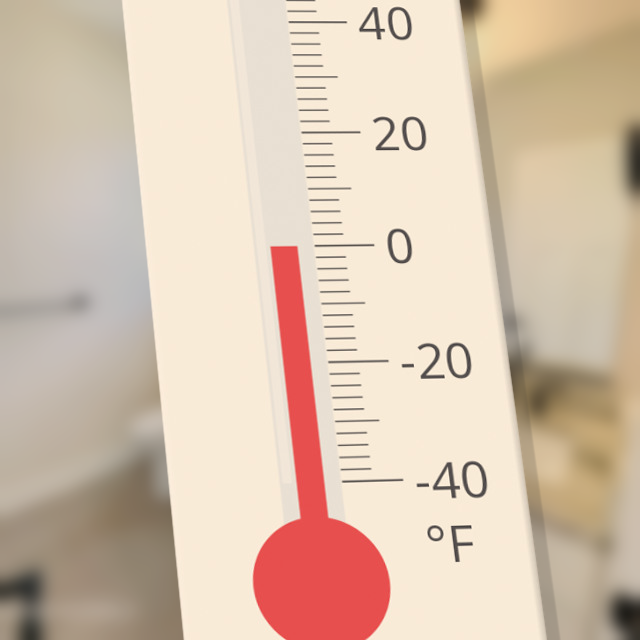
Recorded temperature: 0 °F
